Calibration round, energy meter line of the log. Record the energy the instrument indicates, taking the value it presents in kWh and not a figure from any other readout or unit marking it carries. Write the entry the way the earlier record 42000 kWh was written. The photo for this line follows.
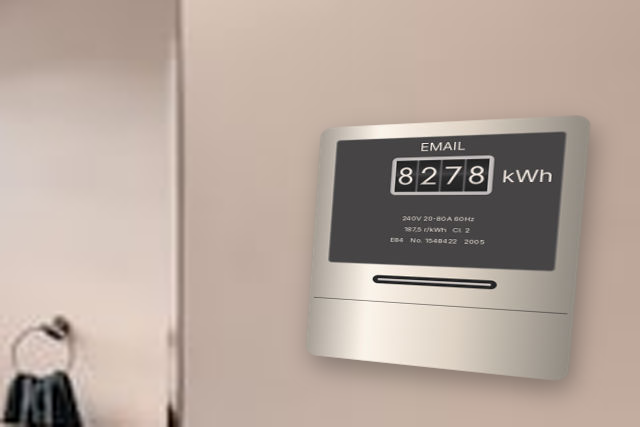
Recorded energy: 8278 kWh
